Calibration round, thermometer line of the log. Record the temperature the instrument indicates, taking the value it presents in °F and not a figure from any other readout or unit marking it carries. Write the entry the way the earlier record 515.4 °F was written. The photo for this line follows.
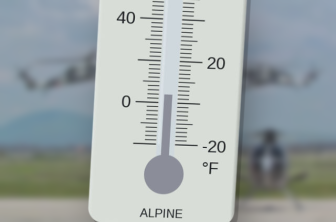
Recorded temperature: 4 °F
